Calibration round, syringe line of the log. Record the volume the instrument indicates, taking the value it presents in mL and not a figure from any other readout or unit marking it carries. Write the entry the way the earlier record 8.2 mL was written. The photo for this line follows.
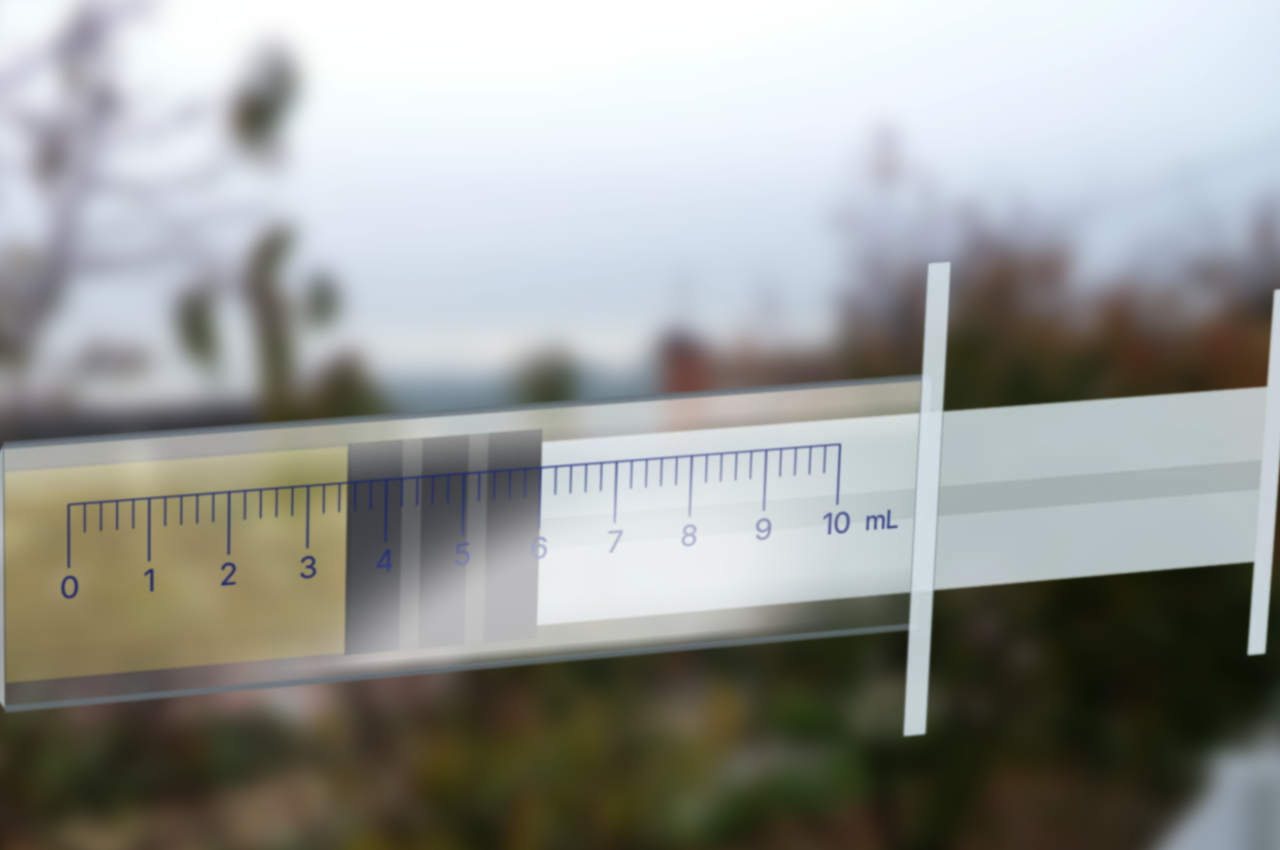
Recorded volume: 3.5 mL
